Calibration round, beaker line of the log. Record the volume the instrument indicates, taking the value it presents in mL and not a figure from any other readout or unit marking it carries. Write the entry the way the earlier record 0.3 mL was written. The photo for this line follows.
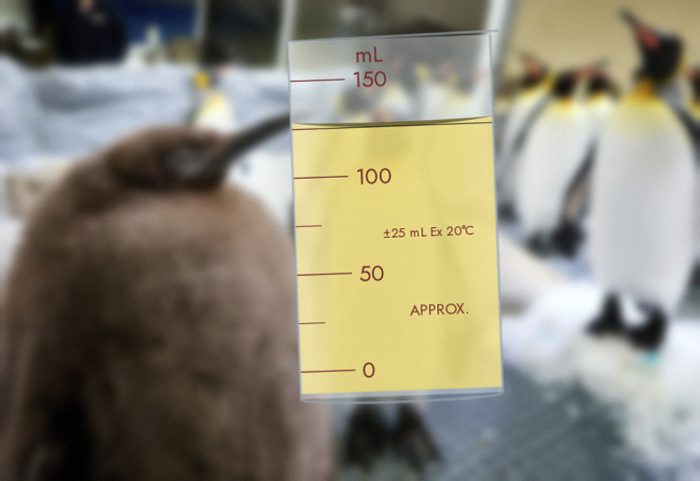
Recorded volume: 125 mL
